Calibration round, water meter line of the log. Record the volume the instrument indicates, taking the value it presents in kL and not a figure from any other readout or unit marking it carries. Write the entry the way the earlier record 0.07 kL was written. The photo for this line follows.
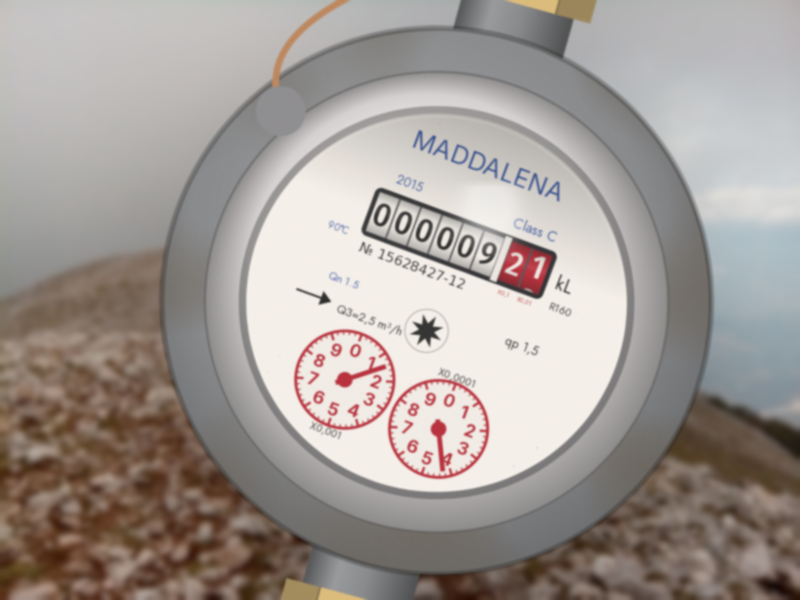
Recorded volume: 9.2114 kL
